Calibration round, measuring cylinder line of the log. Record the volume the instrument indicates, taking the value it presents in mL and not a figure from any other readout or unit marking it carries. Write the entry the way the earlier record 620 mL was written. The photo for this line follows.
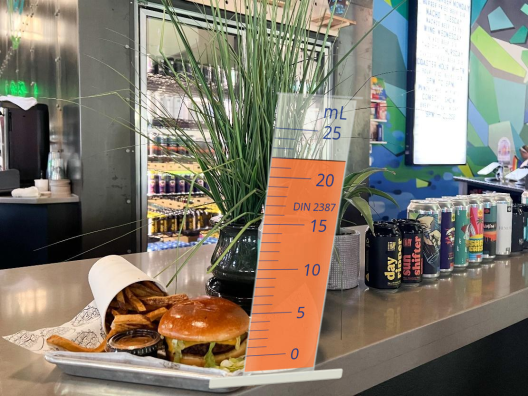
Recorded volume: 22 mL
